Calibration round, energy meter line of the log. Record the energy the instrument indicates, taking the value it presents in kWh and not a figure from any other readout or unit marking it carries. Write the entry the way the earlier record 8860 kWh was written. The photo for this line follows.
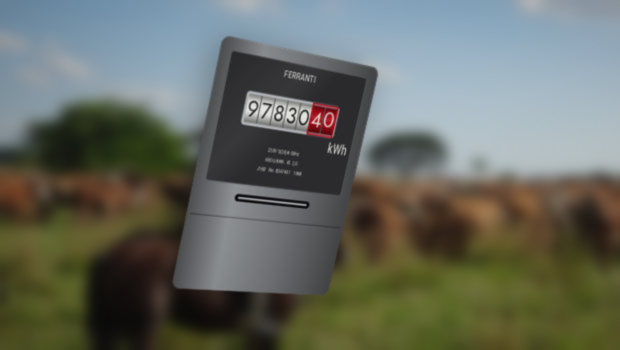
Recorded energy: 97830.40 kWh
